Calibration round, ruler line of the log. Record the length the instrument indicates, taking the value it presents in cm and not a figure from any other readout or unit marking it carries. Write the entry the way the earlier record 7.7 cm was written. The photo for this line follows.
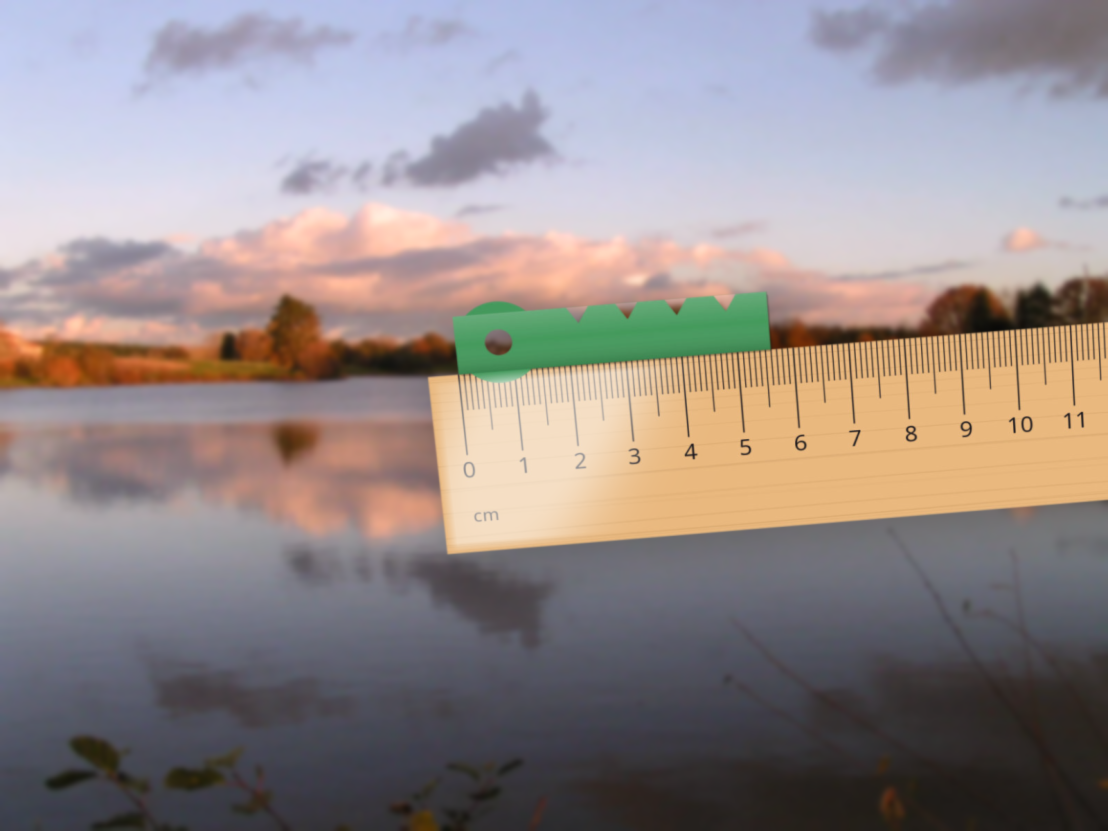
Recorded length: 5.6 cm
